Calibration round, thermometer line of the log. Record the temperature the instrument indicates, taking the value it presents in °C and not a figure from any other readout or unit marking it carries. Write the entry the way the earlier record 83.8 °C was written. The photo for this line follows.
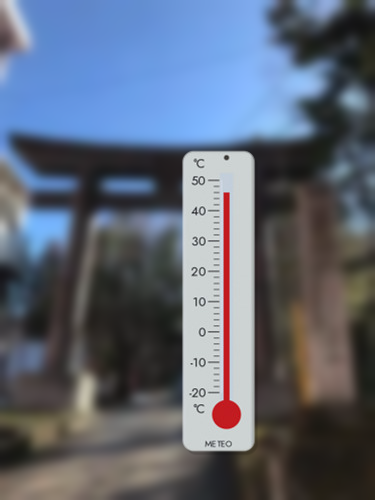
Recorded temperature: 46 °C
